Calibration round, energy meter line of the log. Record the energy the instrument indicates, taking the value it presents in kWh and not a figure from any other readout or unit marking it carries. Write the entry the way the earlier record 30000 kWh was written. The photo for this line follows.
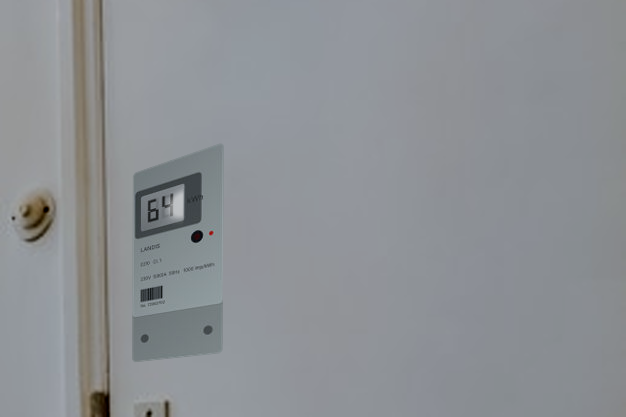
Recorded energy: 64 kWh
